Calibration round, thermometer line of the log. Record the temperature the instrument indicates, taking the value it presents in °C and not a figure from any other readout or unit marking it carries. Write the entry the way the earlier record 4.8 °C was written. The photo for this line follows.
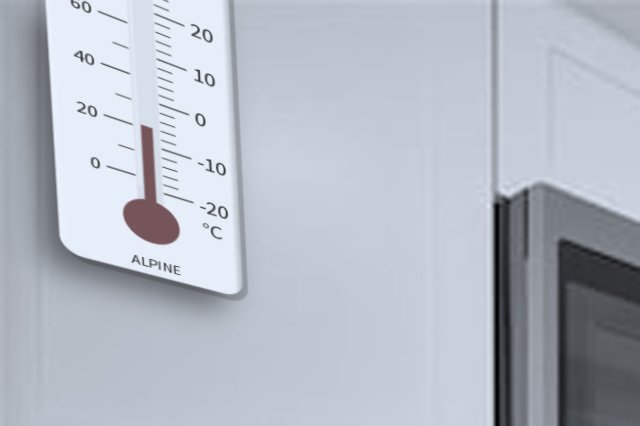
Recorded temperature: -6 °C
